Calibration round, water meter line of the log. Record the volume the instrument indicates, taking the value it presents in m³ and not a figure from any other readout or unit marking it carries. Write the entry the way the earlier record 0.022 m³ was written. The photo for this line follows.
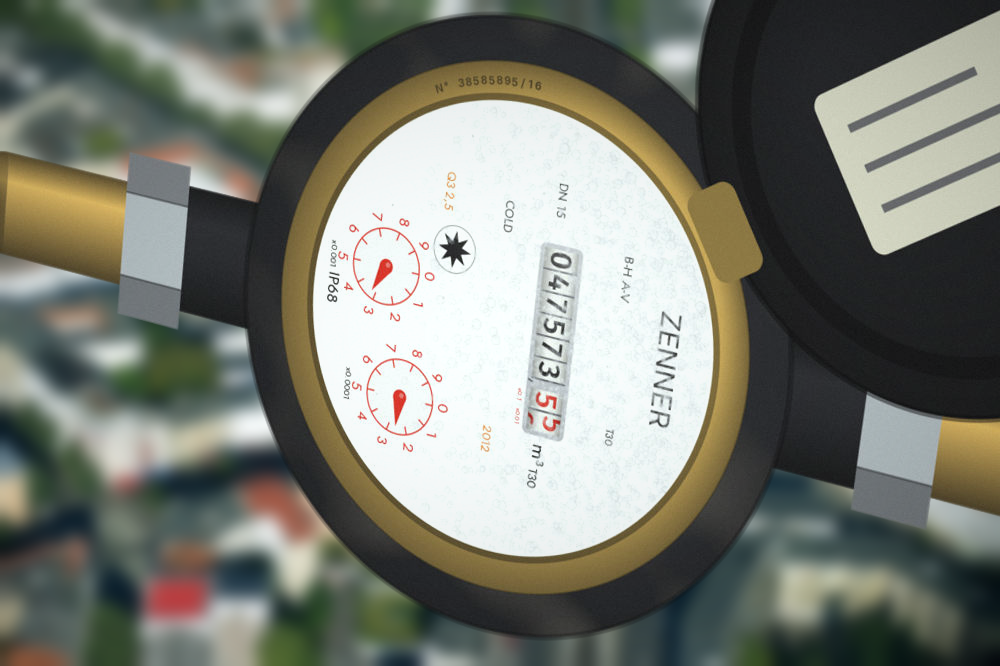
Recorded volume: 47573.5532 m³
